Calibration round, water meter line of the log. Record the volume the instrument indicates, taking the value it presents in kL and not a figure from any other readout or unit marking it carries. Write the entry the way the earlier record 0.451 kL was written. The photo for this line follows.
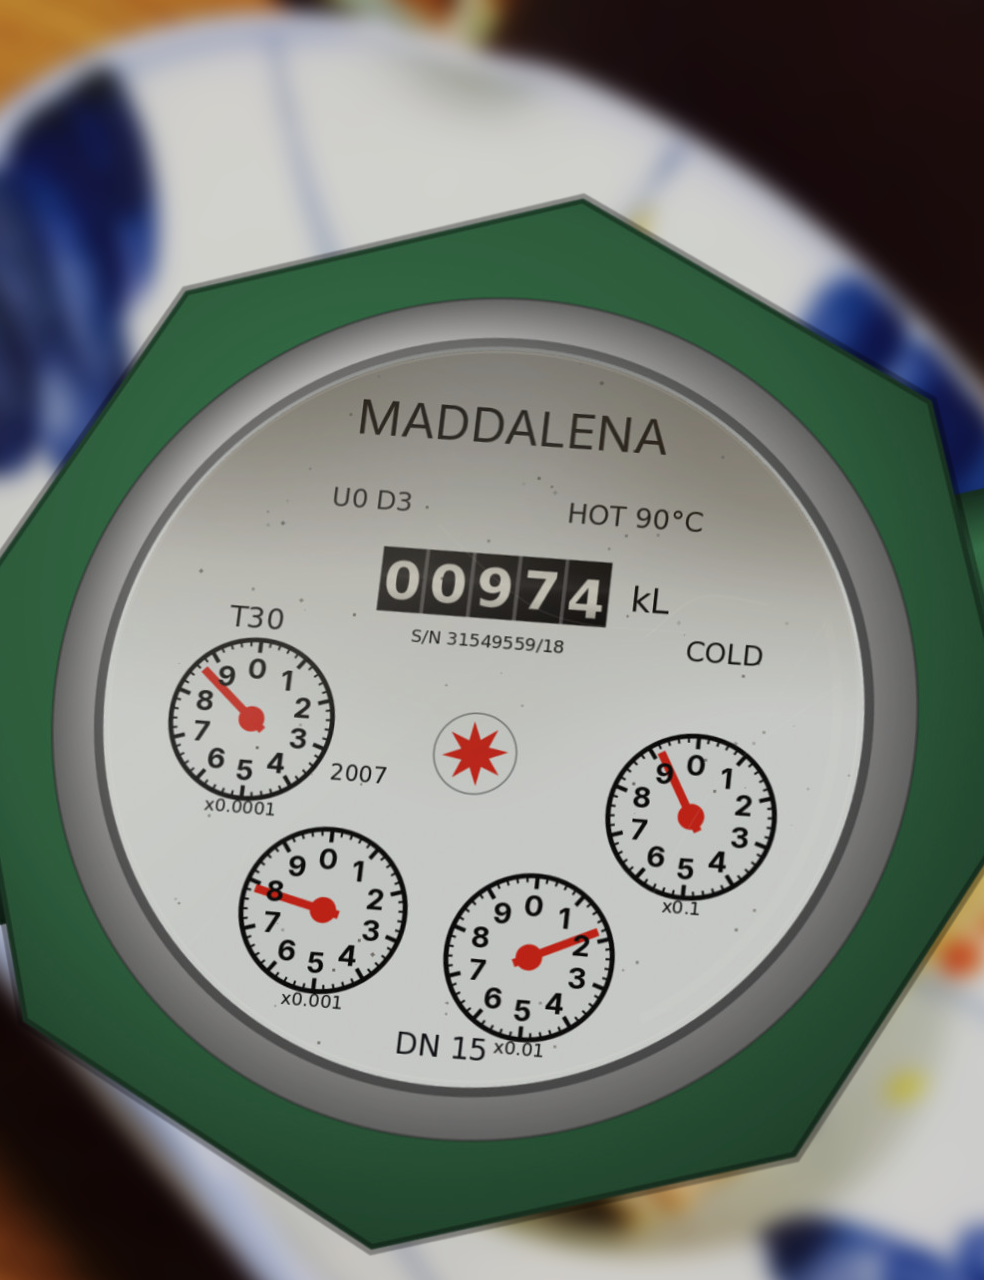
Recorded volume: 973.9178 kL
